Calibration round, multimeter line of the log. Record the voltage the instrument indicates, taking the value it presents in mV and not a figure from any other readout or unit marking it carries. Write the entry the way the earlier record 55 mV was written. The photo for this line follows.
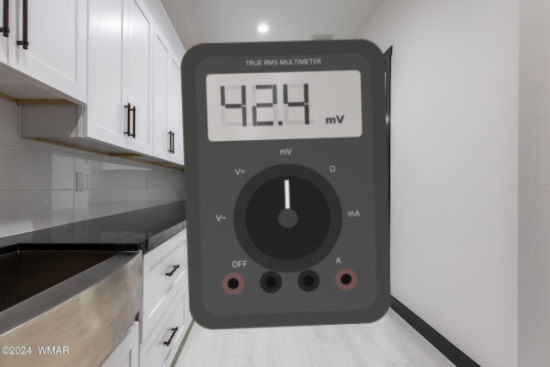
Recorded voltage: 42.4 mV
